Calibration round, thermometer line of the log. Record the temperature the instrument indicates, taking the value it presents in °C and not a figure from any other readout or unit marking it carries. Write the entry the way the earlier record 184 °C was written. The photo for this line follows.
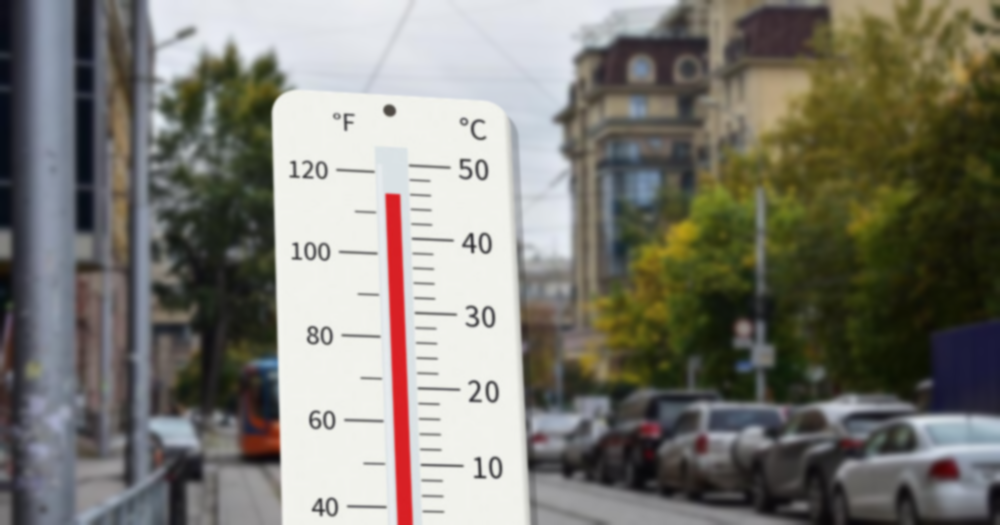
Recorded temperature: 46 °C
